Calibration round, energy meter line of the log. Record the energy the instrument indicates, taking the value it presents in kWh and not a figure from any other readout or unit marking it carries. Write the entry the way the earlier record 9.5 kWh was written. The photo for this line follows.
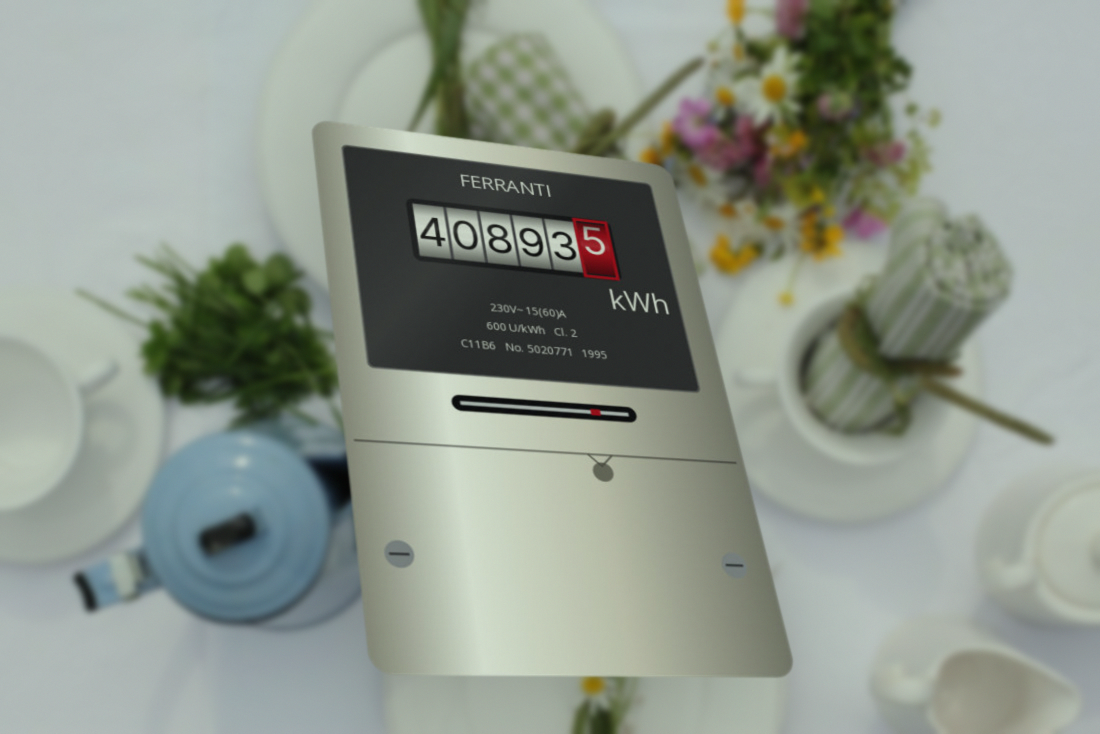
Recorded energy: 40893.5 kWh
